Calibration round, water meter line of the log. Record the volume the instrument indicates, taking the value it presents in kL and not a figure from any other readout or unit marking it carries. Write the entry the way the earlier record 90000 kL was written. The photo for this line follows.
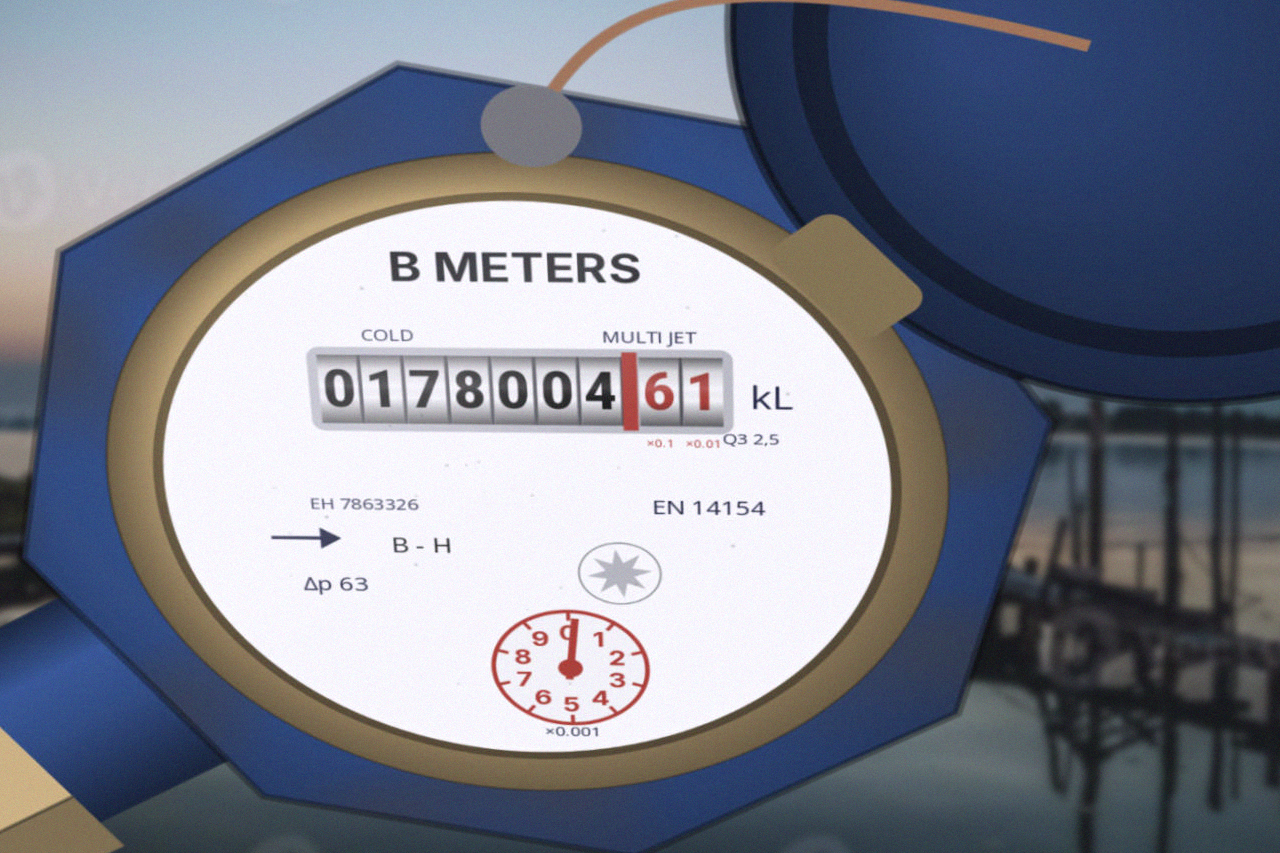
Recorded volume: 178004.610 kL
